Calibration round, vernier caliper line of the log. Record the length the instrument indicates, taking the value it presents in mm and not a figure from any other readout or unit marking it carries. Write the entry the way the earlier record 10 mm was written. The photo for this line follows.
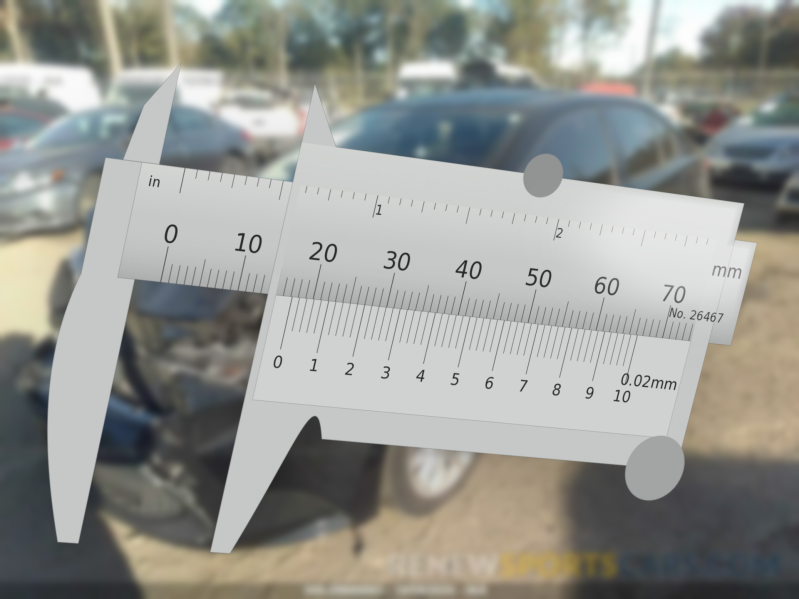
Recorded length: 17.2 mm
